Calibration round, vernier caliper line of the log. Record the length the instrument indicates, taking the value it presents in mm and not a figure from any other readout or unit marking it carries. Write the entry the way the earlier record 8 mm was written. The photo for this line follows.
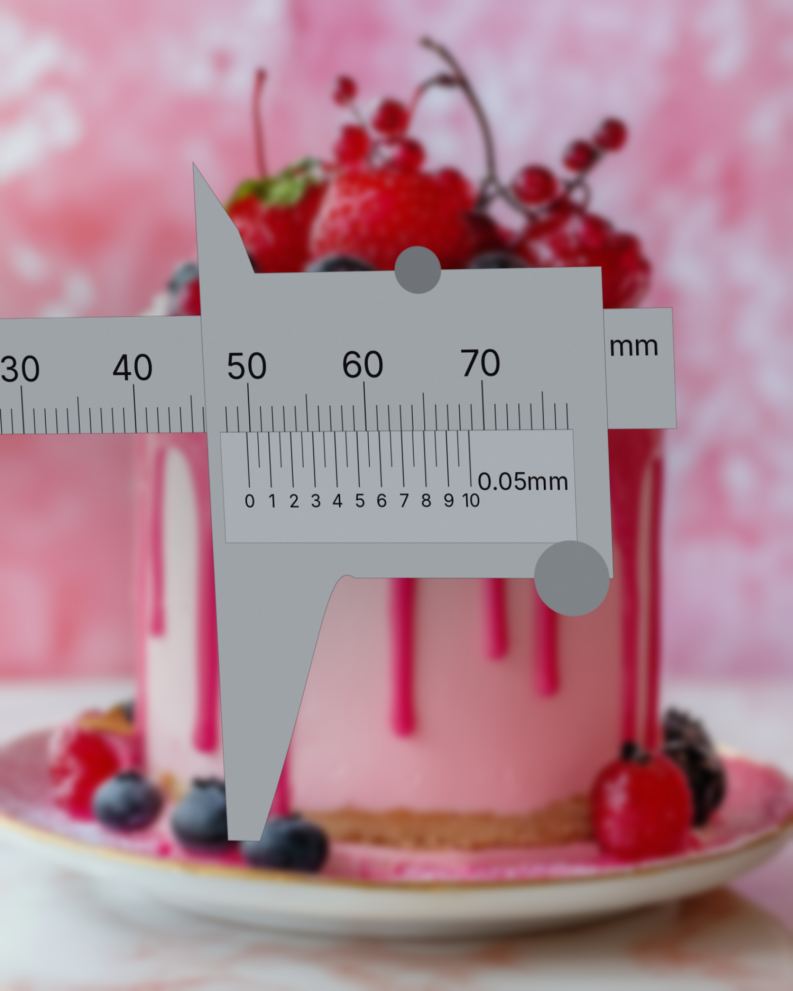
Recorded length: 49.7 mm
